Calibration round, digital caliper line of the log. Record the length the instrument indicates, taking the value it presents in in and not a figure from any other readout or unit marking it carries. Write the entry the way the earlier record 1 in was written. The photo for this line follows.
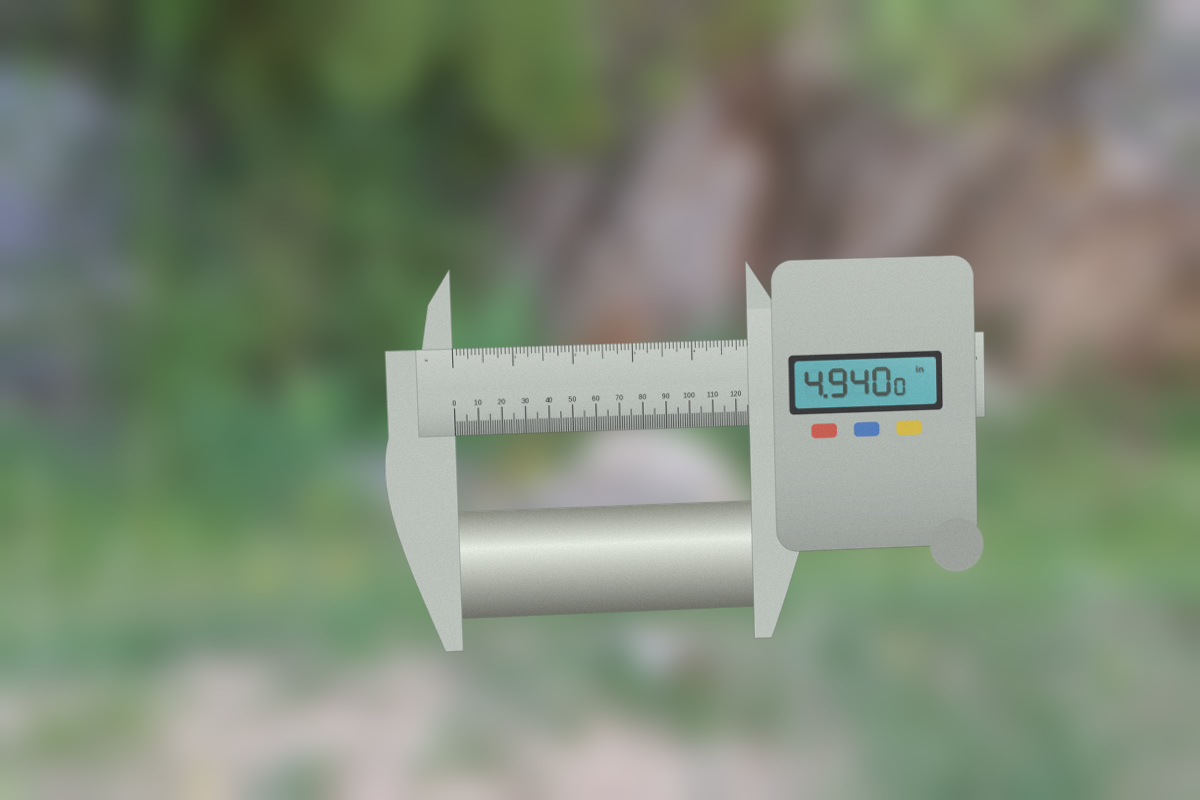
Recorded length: 4.9400 in
